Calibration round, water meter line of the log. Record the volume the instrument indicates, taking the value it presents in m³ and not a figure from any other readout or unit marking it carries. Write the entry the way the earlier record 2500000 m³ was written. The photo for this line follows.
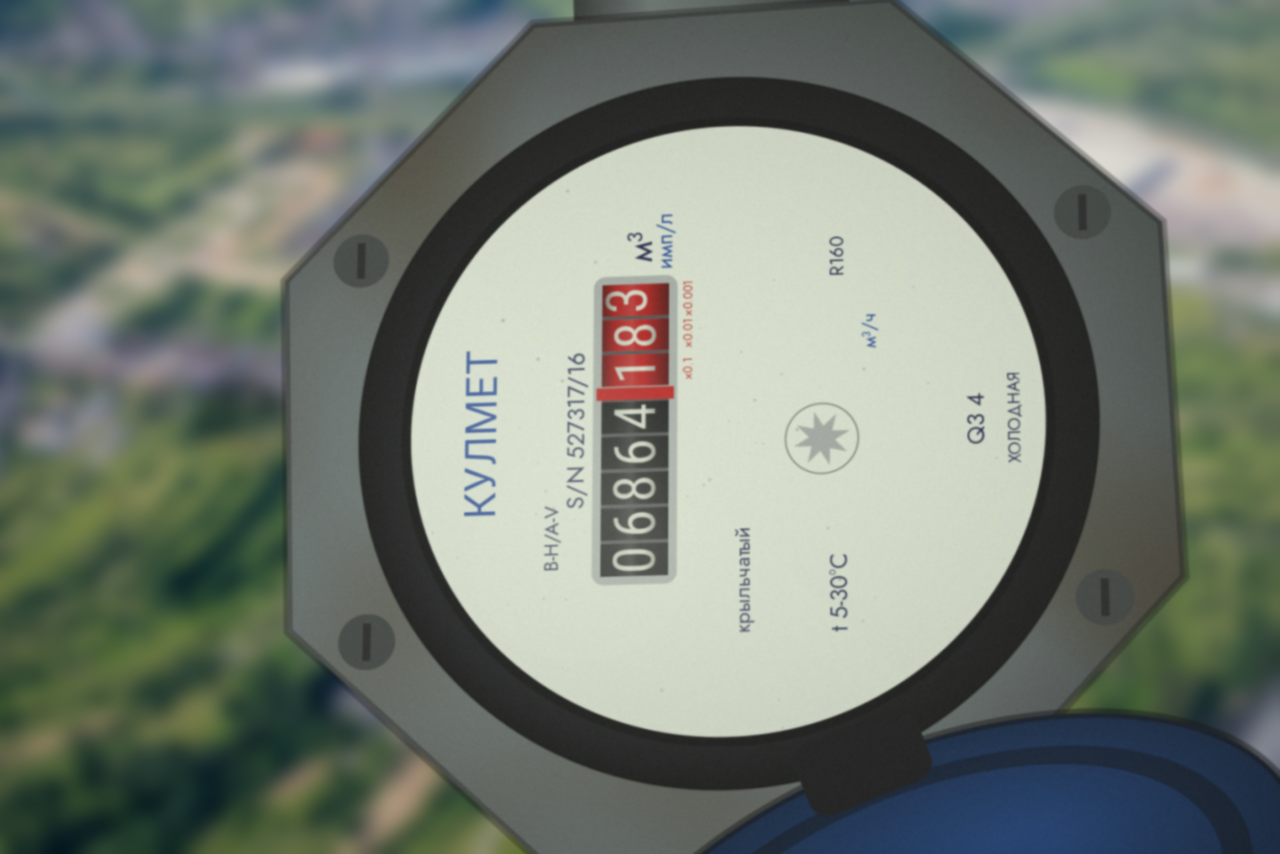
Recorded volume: 6864.183 m³
